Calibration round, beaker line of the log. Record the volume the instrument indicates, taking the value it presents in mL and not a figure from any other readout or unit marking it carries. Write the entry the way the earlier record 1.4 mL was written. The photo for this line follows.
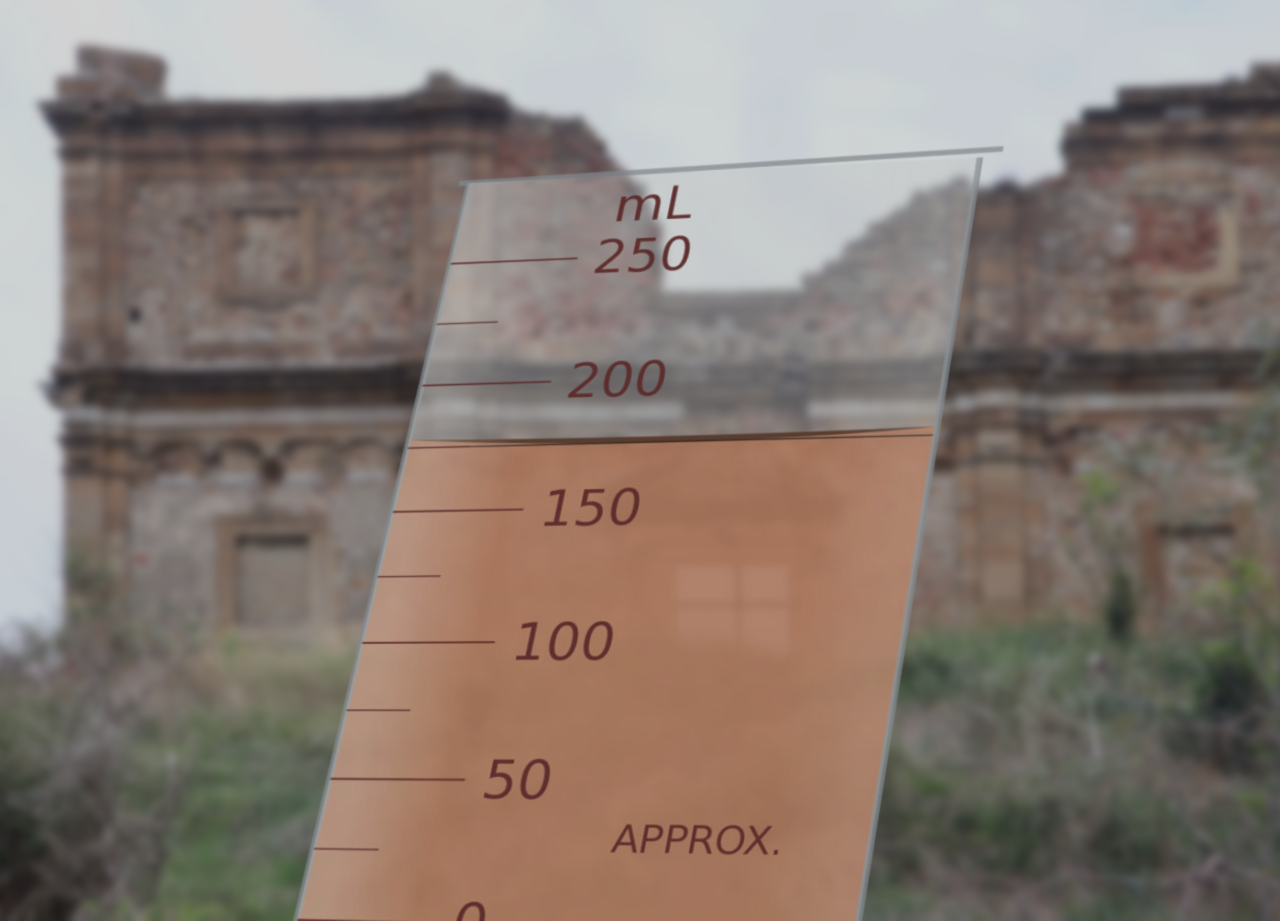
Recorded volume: 175 mL
